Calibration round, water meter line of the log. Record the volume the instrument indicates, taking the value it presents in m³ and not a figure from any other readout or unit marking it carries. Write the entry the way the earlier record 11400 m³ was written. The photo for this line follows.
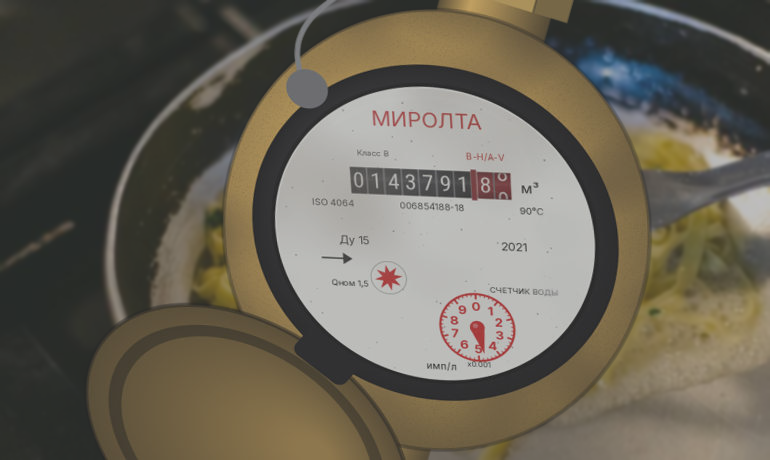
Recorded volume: 143791.884 m³
